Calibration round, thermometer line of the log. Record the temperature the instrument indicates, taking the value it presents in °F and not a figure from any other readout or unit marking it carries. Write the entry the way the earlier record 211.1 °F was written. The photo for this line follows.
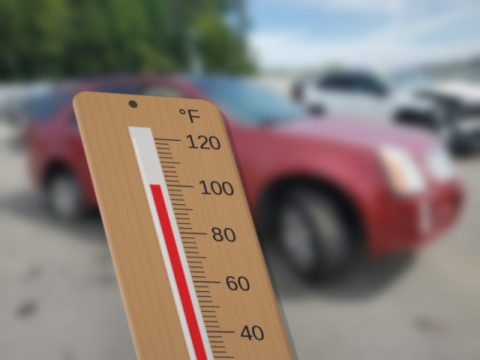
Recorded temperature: 100 °F
